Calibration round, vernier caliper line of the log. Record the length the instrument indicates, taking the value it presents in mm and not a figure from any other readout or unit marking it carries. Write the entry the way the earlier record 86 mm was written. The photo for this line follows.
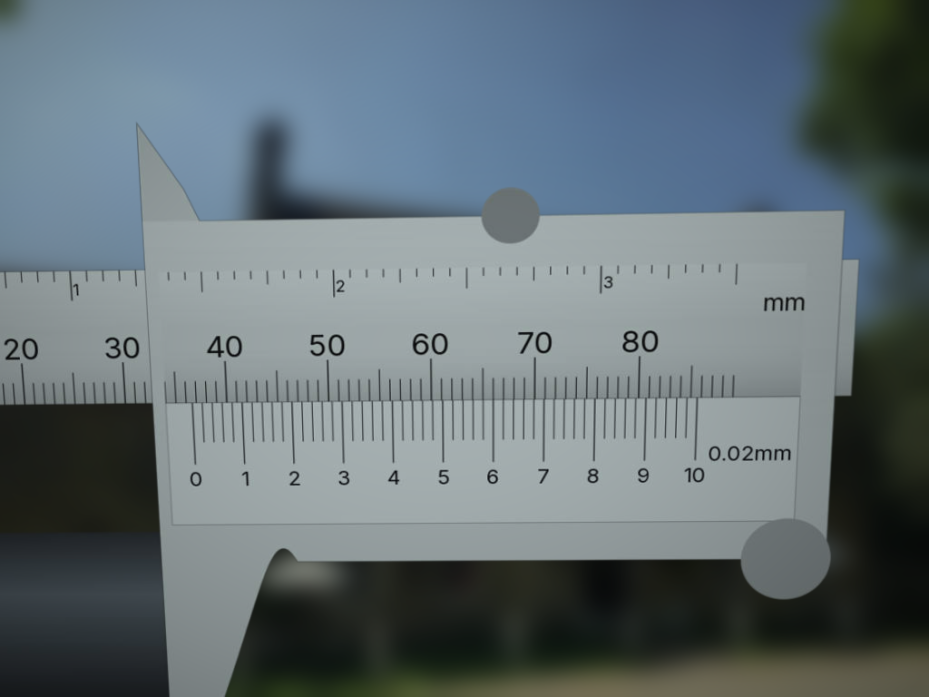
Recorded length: 36.6 mm
